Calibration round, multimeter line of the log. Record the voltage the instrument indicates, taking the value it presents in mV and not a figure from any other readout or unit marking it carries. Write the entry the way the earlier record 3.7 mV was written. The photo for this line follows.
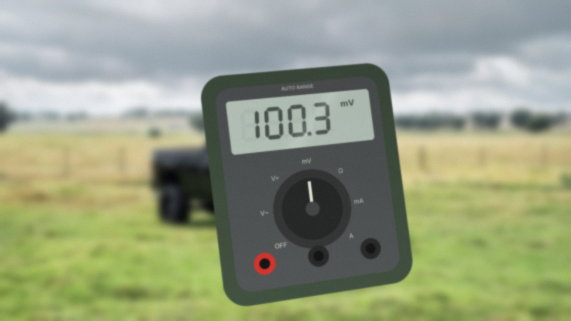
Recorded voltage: 100.3 mV
